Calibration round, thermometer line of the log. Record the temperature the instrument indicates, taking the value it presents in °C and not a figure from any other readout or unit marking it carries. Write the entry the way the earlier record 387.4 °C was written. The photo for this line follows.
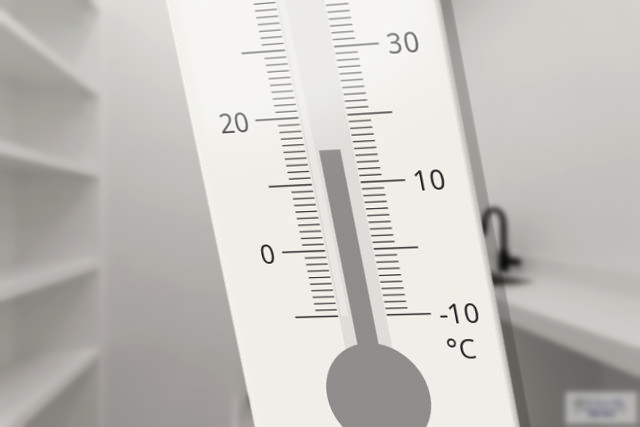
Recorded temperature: 15 °C
